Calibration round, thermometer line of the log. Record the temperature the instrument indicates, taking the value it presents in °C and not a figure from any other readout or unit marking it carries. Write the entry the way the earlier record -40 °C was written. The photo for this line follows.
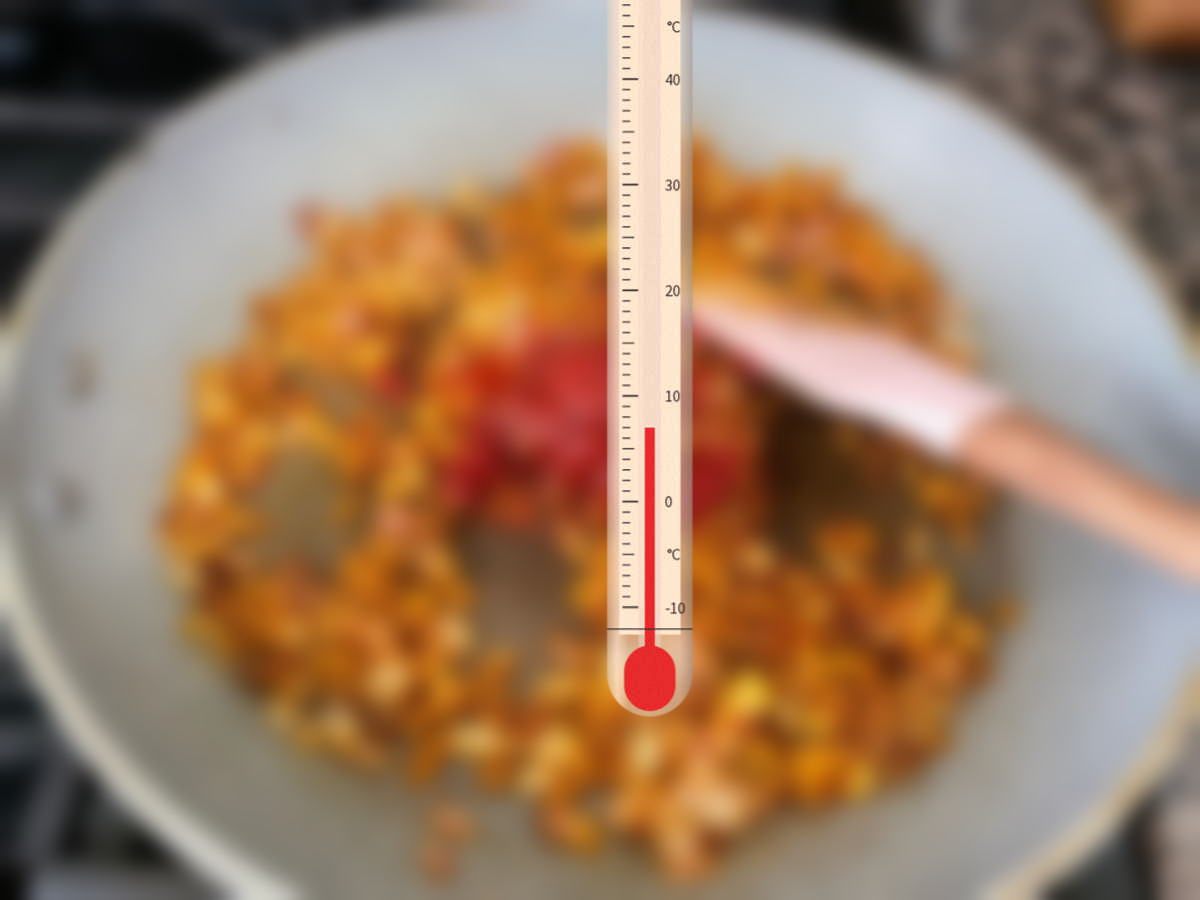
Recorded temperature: 7 °C
